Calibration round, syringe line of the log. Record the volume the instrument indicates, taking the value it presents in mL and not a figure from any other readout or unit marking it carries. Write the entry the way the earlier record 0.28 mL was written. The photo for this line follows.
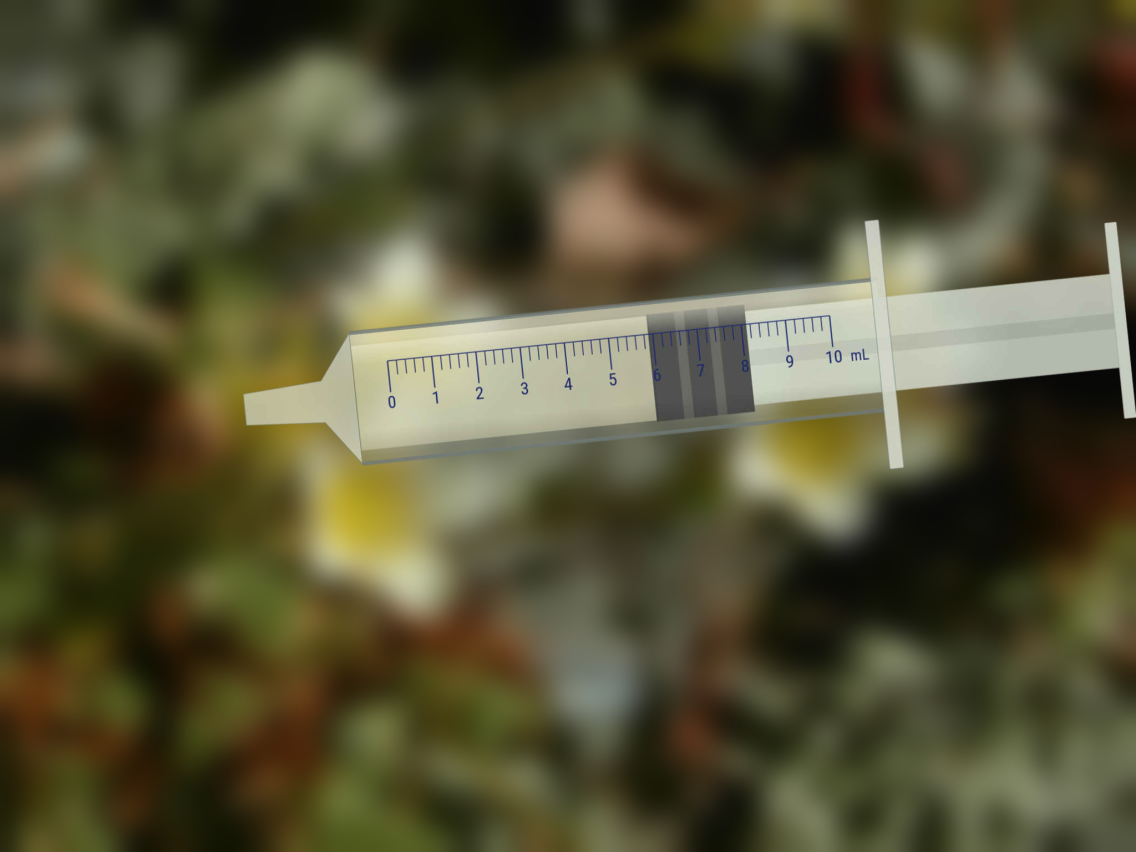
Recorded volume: 5.9 mL
